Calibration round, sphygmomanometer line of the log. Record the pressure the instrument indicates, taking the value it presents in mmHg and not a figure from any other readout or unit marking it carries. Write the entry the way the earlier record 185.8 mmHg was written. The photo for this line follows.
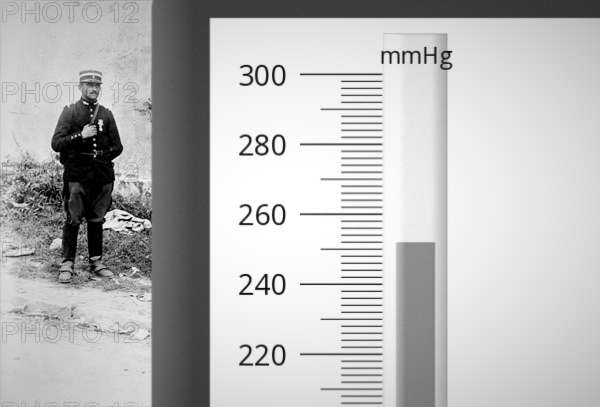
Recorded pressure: 252 mmHg
